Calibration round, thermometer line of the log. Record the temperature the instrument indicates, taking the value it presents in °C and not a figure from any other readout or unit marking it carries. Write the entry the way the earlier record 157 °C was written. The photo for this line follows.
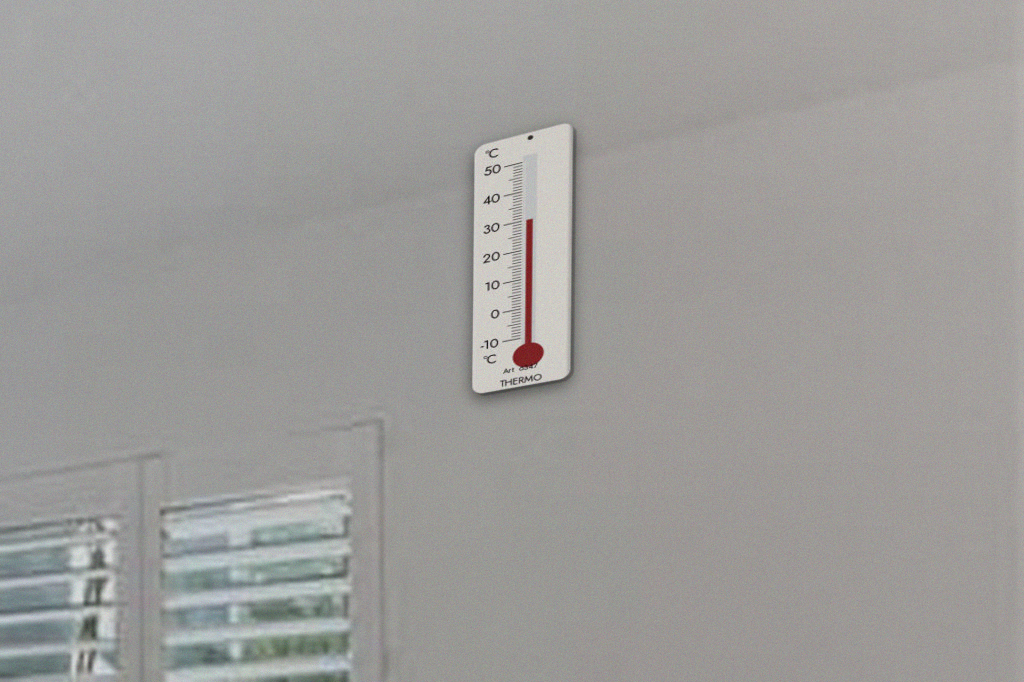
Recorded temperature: 30 °C
